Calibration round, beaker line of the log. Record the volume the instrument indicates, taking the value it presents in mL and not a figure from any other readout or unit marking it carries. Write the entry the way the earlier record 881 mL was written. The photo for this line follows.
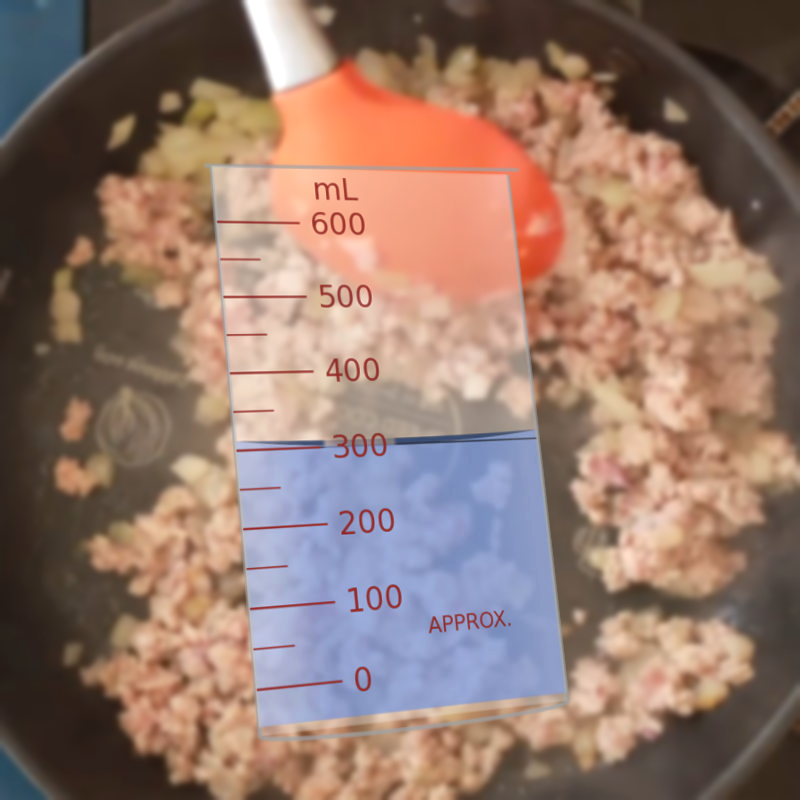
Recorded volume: 300 mL
